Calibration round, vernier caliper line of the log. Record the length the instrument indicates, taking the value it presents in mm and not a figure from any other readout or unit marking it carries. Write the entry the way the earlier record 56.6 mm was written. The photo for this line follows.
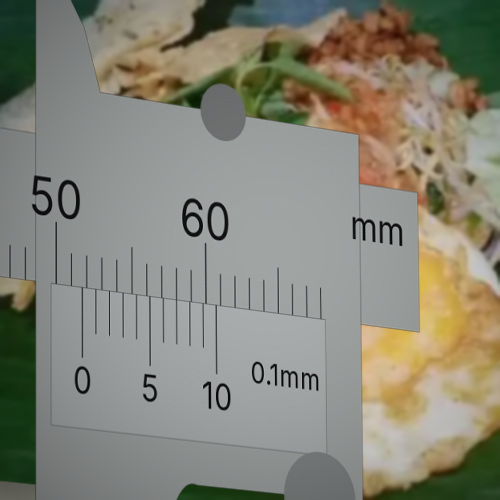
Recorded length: 51.7 mm
